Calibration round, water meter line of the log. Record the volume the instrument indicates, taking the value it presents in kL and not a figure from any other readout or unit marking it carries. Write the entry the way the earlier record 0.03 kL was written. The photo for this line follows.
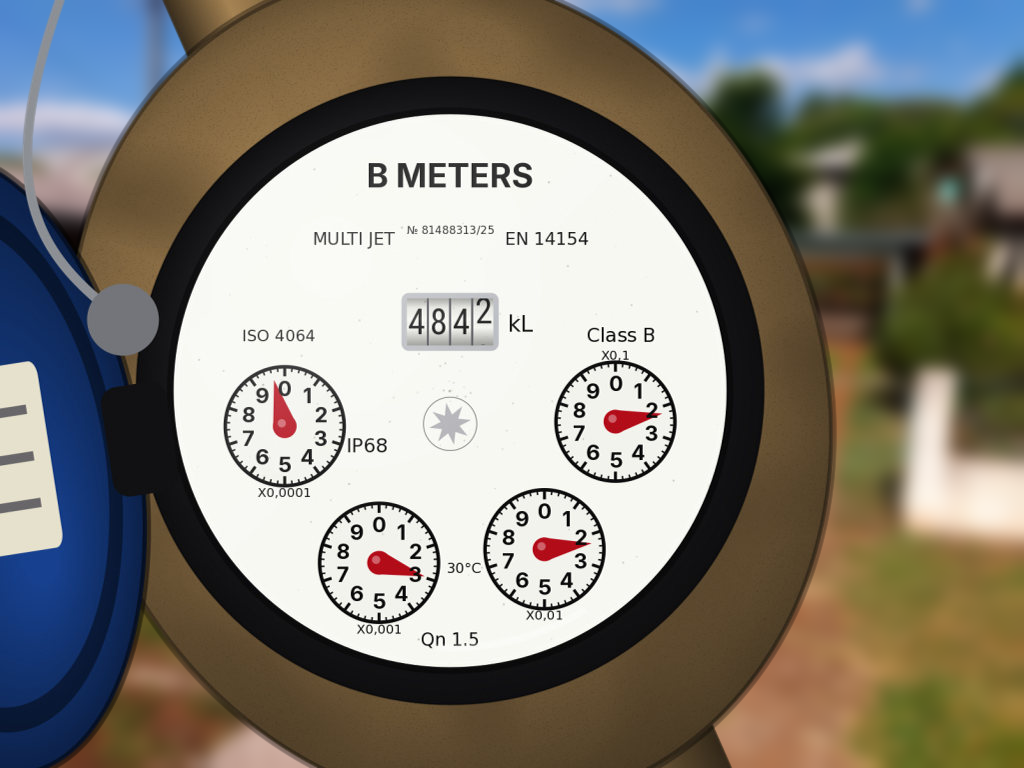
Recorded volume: 4842.2229 kL
